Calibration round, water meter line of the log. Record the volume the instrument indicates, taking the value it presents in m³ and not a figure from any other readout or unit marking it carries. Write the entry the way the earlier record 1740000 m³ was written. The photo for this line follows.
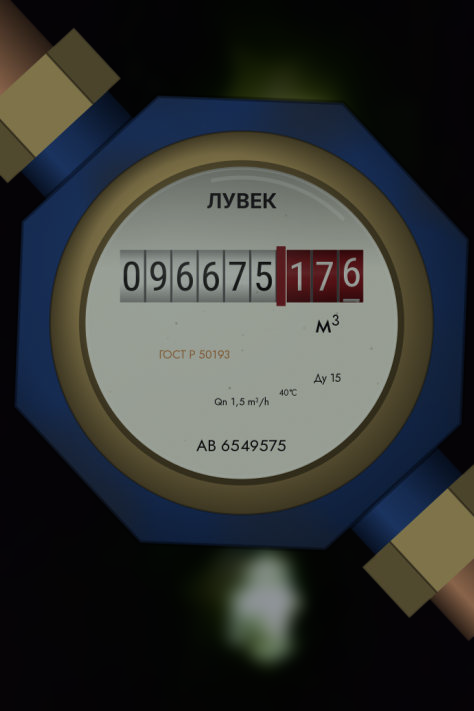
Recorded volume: 96675.176 m³
